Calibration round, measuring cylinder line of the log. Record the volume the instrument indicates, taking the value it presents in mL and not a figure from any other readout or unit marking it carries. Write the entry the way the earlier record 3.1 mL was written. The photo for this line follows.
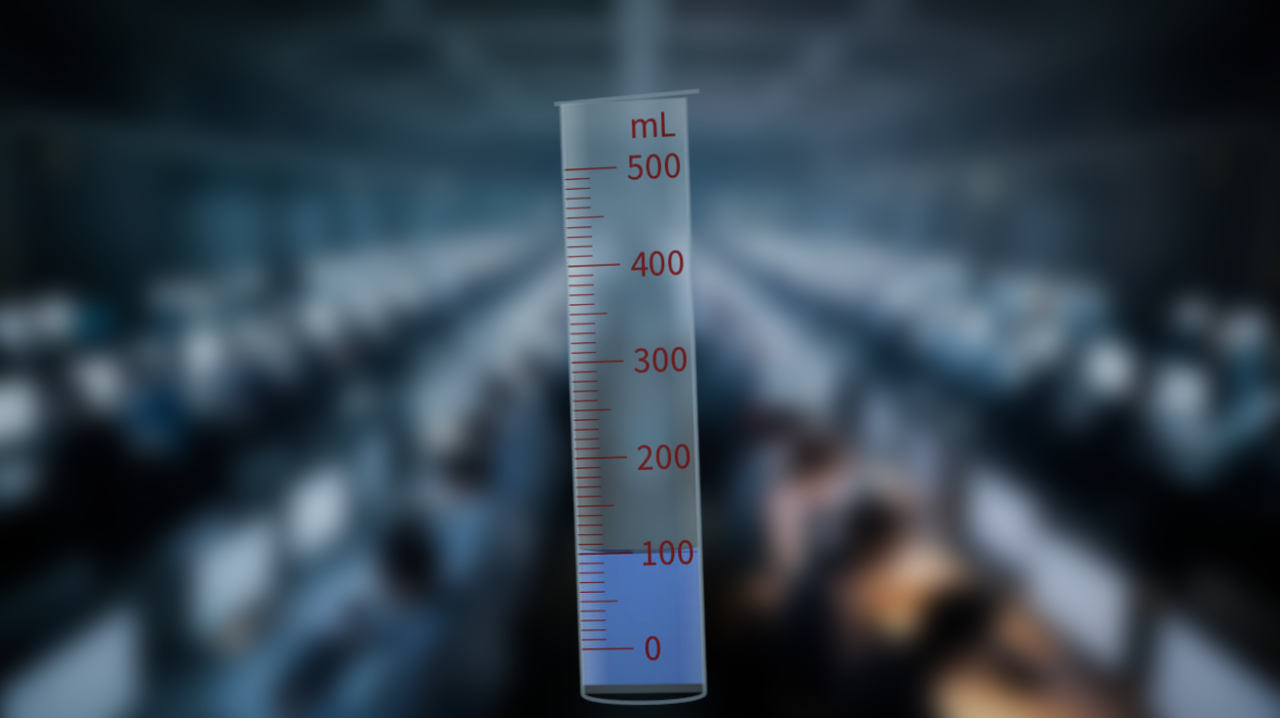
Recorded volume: 100 mL
